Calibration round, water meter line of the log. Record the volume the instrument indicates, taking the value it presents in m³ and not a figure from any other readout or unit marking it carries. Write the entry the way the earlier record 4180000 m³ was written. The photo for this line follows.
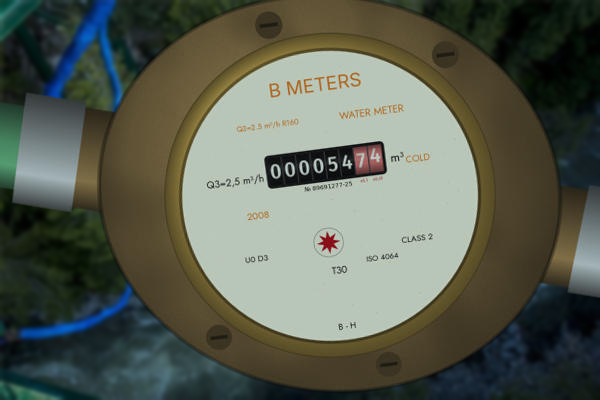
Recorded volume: 54.74 m³
